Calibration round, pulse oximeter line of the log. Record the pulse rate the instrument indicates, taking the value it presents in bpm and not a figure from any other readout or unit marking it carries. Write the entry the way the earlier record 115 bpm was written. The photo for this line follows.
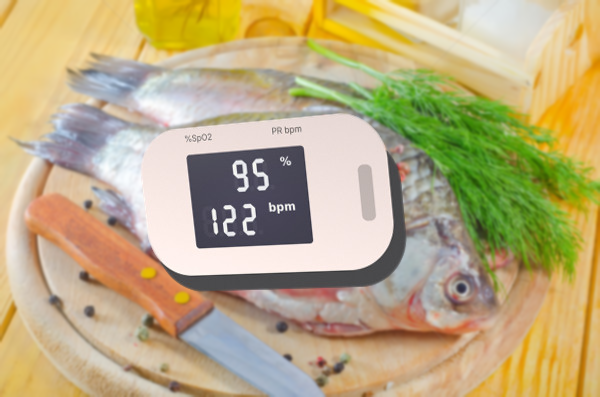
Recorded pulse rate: 122 bpm
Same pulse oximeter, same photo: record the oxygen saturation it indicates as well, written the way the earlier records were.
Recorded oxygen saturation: 95 %
